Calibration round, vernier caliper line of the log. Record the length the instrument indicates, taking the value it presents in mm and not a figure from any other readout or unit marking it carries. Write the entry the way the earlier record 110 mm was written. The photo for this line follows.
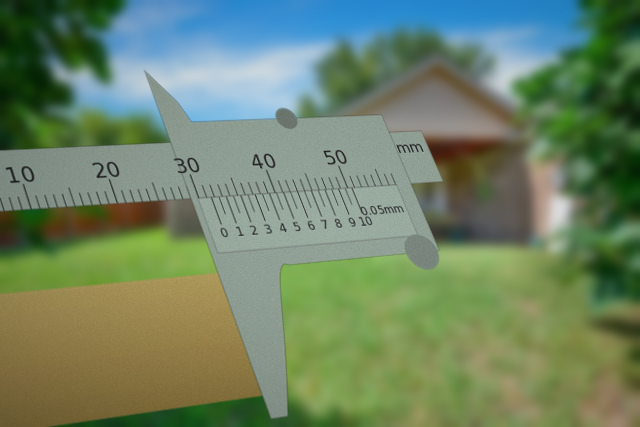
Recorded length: 31.6 mm
